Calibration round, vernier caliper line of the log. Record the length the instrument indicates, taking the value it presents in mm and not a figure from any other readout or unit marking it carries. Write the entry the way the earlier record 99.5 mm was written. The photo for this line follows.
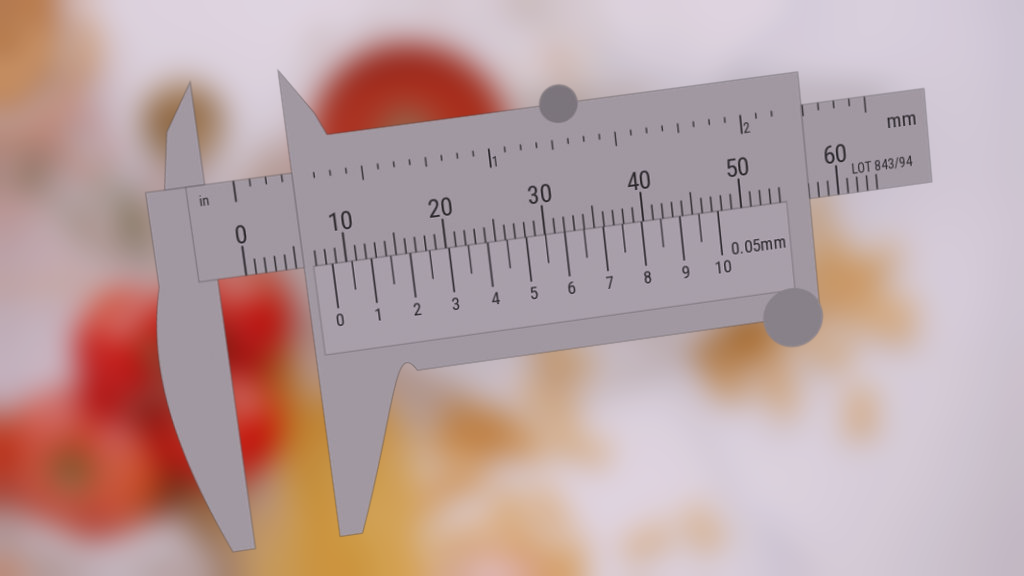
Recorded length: 8.6 mm
